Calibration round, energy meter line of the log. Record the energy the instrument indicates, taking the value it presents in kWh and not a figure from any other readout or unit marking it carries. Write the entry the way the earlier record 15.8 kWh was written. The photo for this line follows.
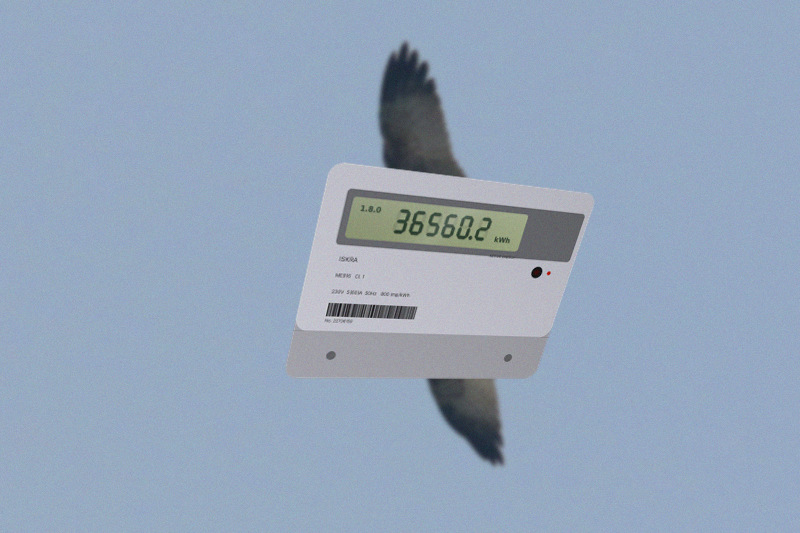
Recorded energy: 36560.2 kWh
